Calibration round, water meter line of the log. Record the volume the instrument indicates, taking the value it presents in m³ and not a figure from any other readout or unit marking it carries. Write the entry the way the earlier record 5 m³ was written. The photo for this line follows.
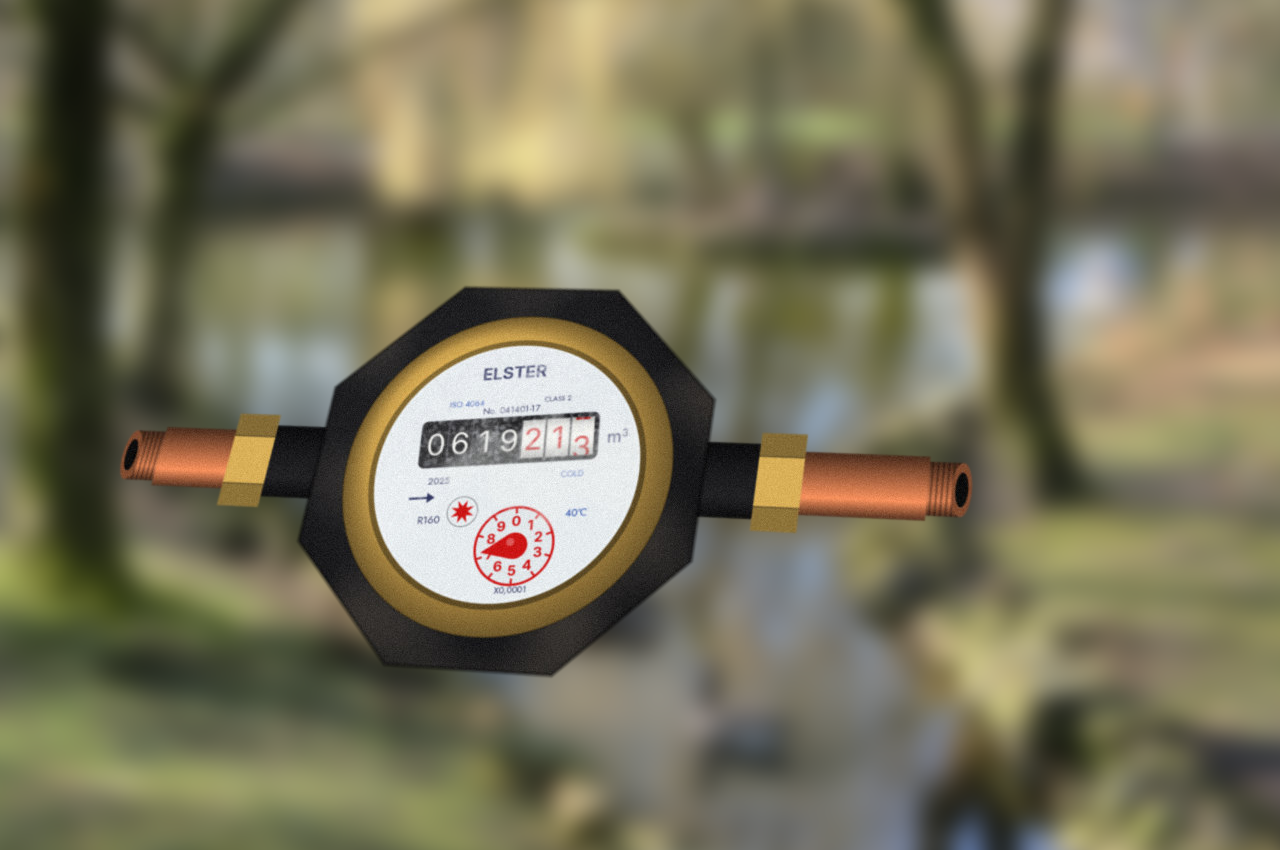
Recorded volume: 619.2127 m³
